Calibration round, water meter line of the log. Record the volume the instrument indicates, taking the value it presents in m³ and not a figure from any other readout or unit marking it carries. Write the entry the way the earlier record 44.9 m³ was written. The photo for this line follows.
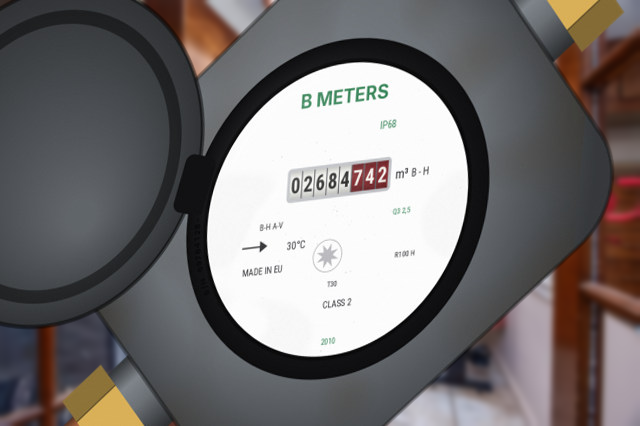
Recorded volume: 2684.742 m³
